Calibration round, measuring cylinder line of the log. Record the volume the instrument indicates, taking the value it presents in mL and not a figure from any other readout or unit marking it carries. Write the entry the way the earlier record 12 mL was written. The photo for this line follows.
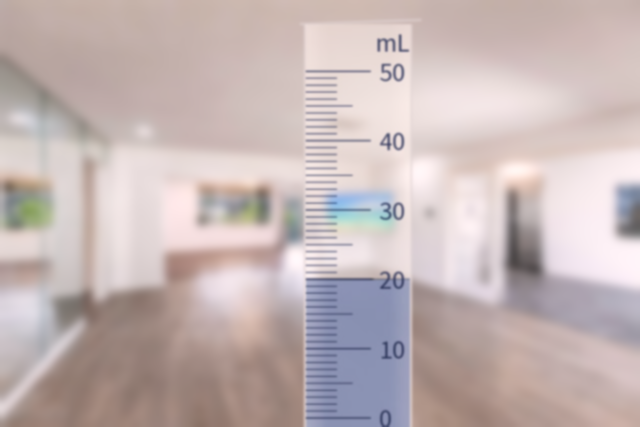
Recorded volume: 20 mL
